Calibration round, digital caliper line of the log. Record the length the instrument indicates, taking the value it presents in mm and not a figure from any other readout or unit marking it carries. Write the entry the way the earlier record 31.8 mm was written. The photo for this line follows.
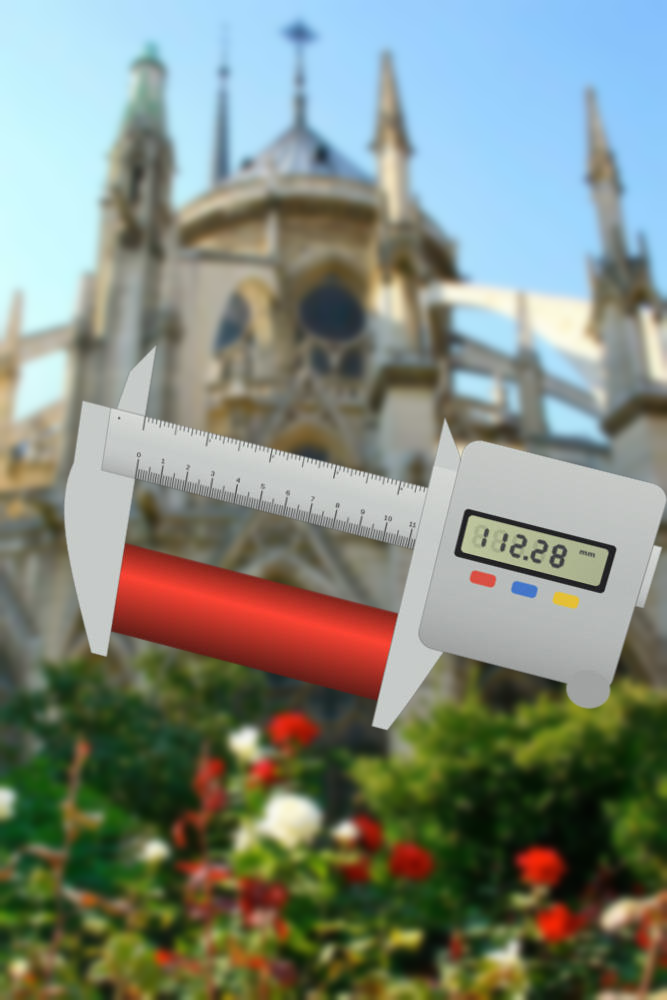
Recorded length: 112.28 mm
